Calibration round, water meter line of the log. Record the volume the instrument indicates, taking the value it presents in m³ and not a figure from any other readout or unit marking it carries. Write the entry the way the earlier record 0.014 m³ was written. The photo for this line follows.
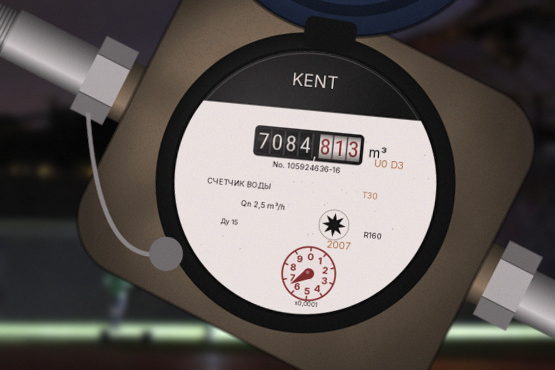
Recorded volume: 7084.8136 m³
